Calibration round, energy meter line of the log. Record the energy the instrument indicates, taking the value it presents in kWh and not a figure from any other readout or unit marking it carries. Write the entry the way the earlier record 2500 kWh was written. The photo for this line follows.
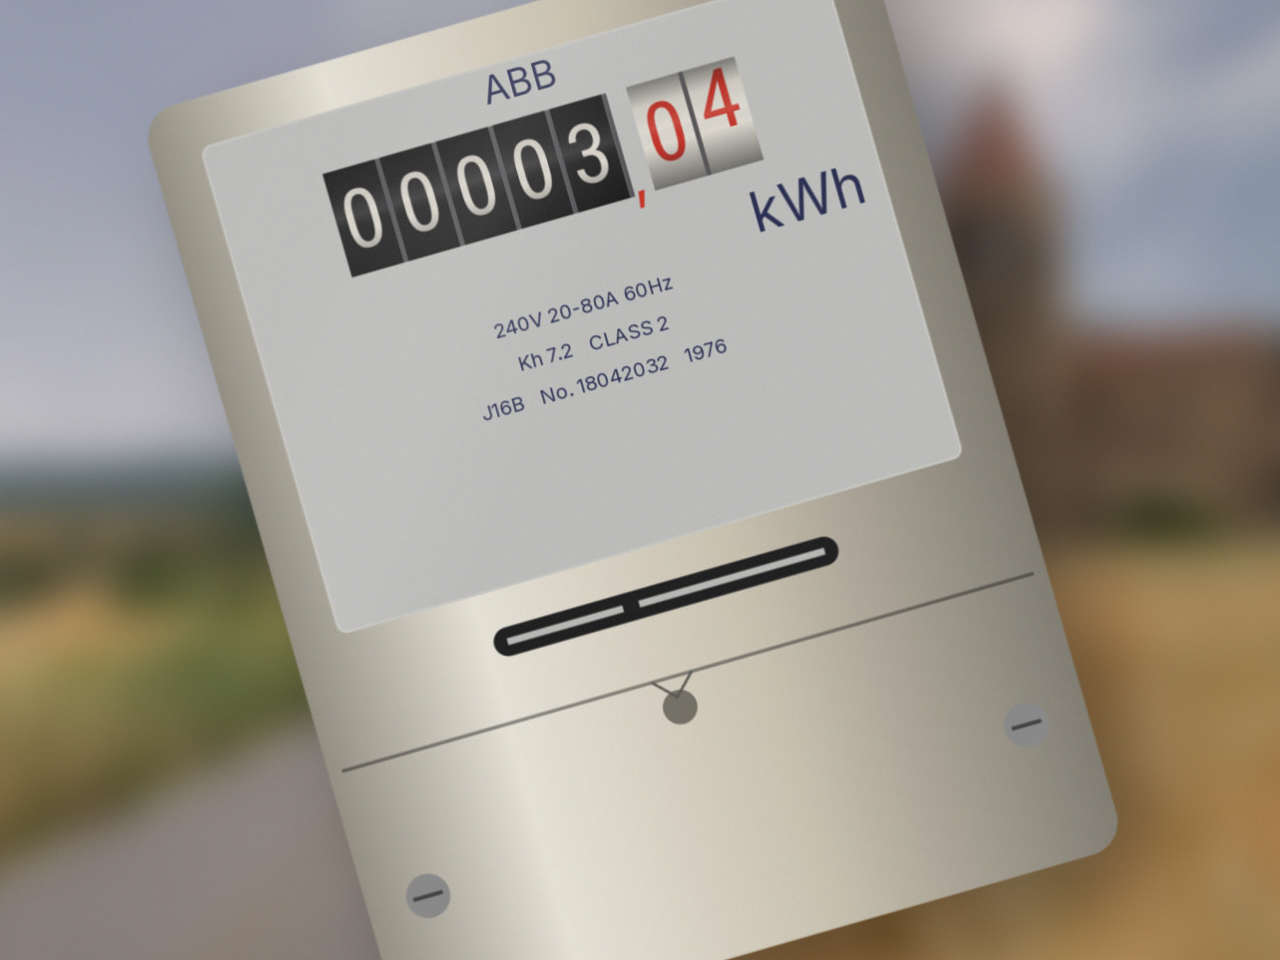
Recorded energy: 3.04 kWh
